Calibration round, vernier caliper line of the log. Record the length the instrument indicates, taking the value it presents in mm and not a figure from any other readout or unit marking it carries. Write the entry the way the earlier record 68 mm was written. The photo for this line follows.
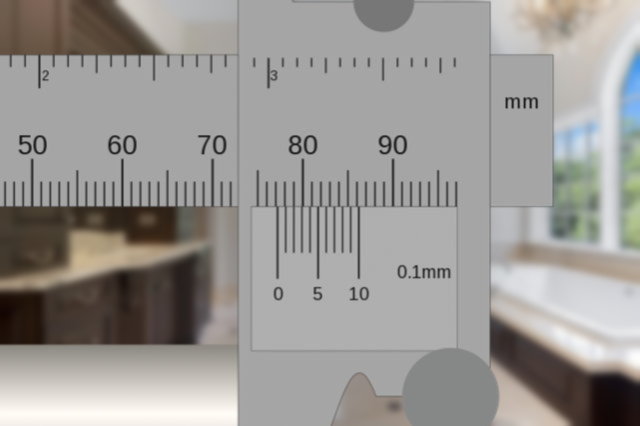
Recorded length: 77.2 mm
